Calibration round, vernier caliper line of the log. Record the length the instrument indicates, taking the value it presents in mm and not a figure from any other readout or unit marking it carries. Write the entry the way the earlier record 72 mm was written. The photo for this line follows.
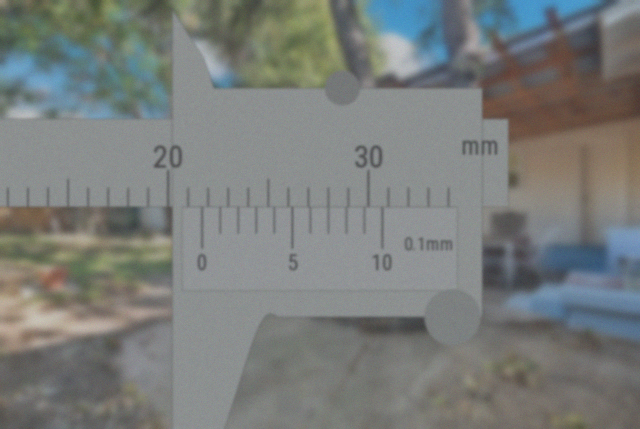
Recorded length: 21.7 mm
